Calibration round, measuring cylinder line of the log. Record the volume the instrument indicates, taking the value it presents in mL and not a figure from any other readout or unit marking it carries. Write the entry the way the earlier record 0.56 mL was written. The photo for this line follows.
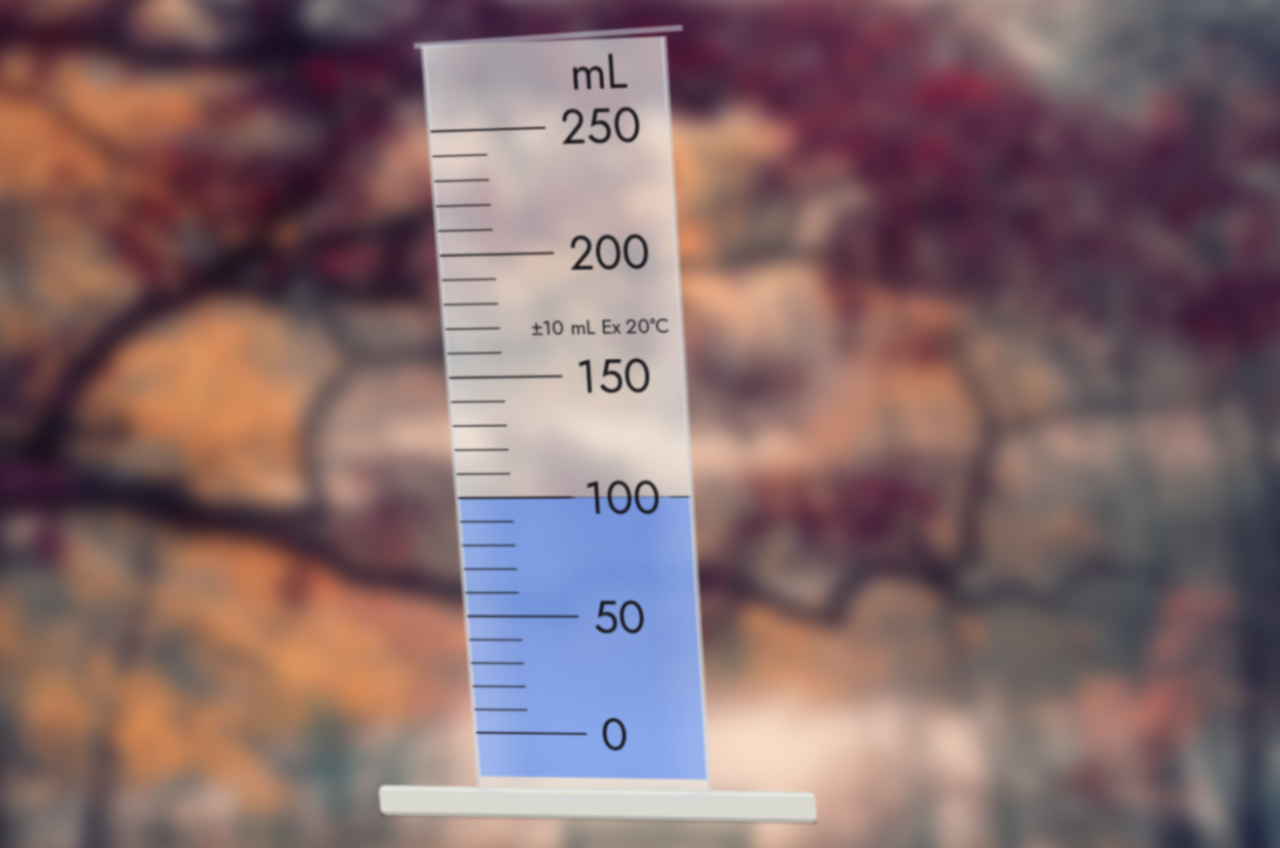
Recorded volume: 100 mL
